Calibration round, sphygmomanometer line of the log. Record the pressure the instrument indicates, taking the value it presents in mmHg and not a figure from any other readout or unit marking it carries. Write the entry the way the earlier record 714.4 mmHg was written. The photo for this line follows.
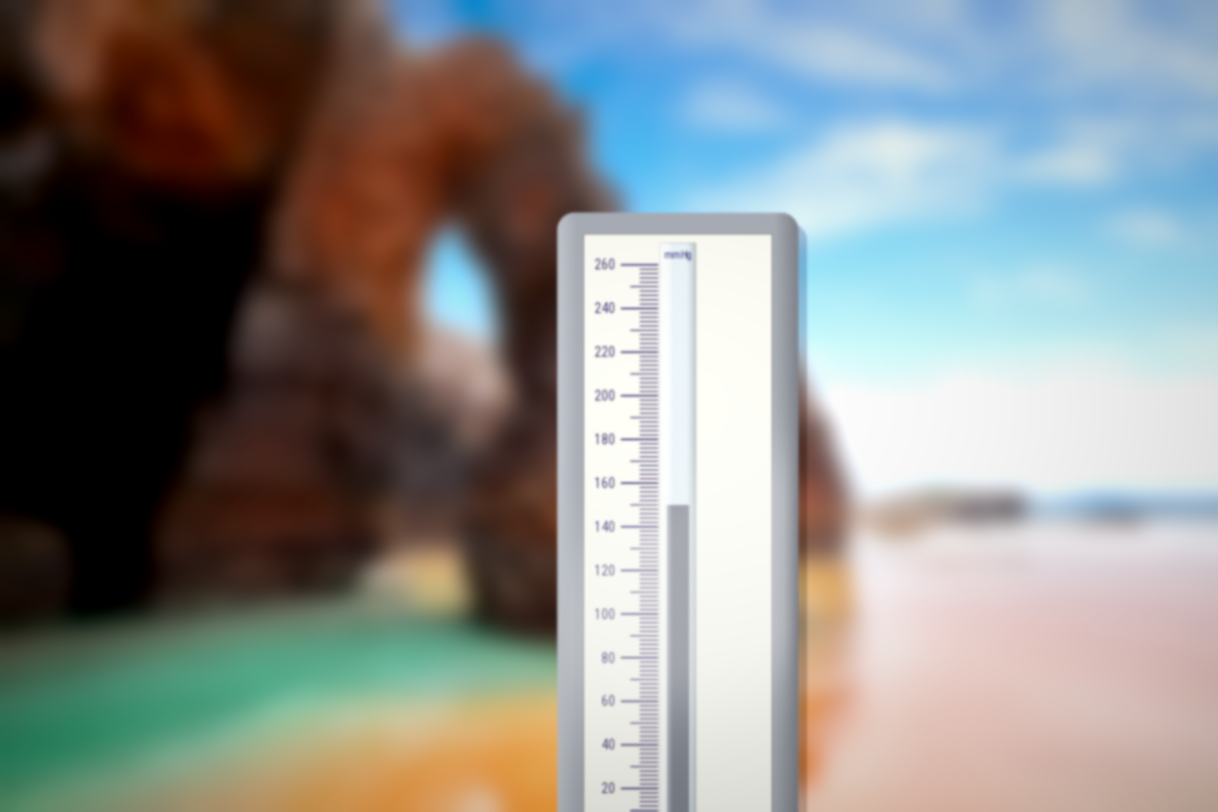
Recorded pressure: 150 mmHg
